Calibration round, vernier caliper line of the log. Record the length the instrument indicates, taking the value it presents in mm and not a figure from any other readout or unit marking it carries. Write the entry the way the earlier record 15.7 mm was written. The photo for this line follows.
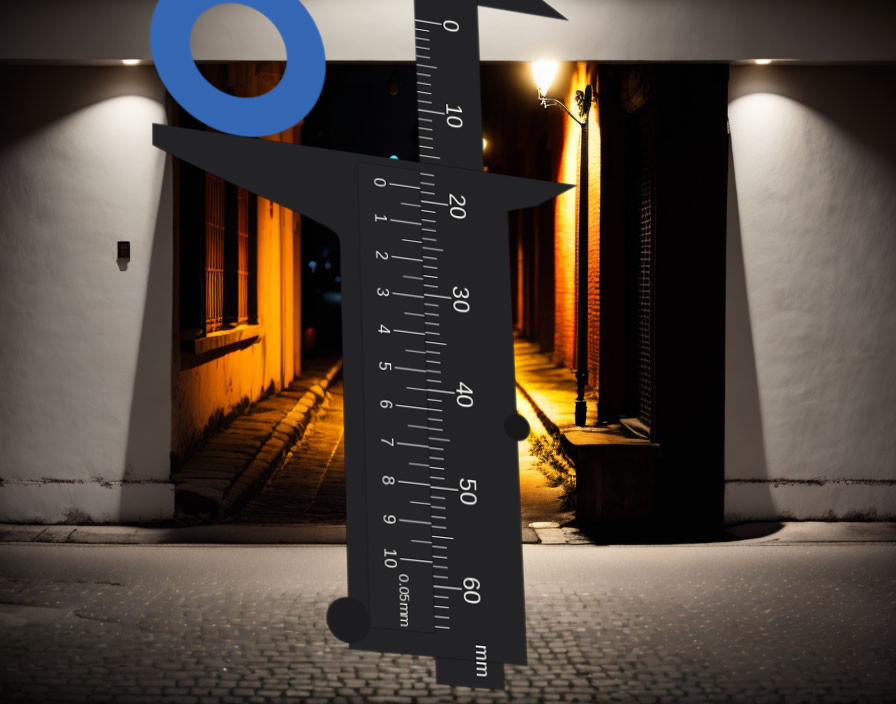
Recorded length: 18.6 mm
